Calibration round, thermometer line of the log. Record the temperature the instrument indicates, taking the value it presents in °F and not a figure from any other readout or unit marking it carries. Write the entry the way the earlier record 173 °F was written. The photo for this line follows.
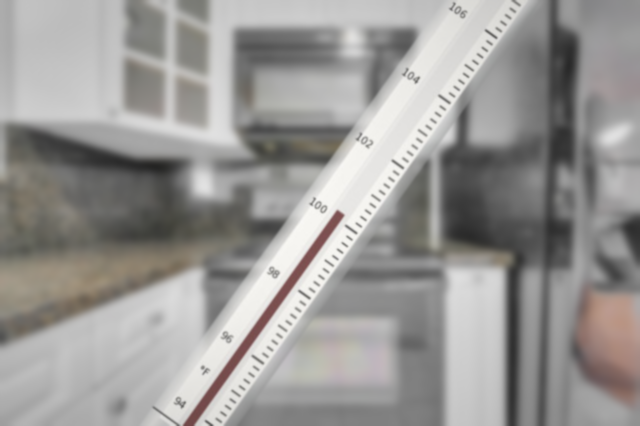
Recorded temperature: 100.2 °F
